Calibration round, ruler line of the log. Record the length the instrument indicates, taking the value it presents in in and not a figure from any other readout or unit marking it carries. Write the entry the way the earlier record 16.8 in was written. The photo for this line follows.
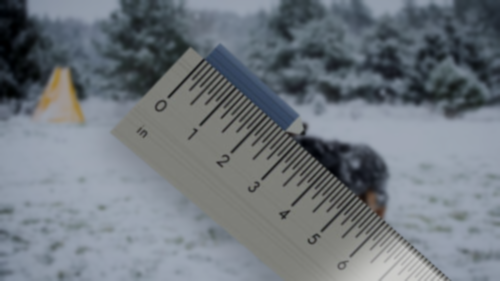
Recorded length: 3 in
